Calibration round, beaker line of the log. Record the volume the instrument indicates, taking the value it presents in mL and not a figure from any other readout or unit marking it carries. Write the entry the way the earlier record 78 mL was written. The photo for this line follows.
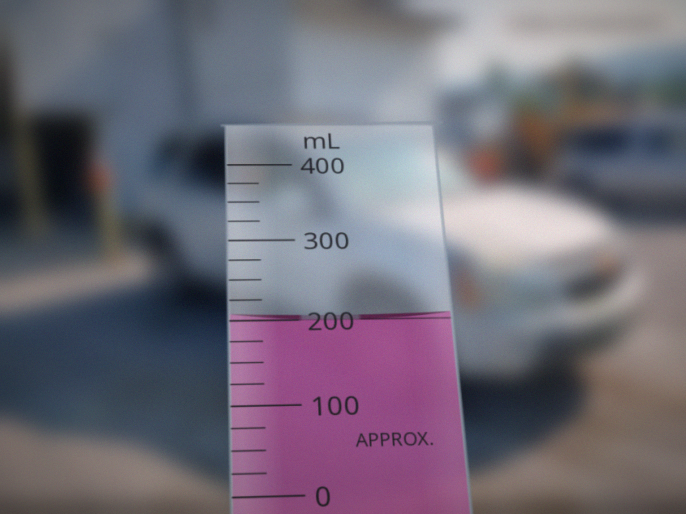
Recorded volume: 200 mL
